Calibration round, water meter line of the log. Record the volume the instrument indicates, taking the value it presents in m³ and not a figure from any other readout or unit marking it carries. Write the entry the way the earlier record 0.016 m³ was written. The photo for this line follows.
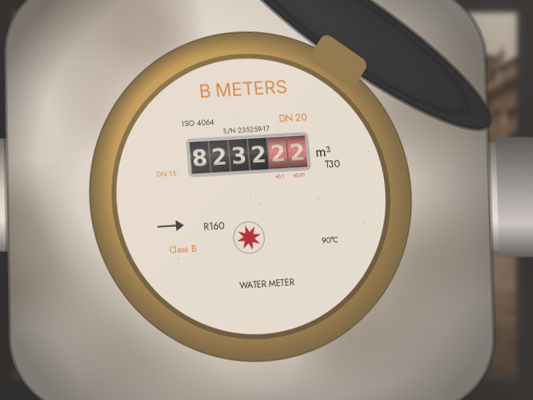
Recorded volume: 8232.22 m³
